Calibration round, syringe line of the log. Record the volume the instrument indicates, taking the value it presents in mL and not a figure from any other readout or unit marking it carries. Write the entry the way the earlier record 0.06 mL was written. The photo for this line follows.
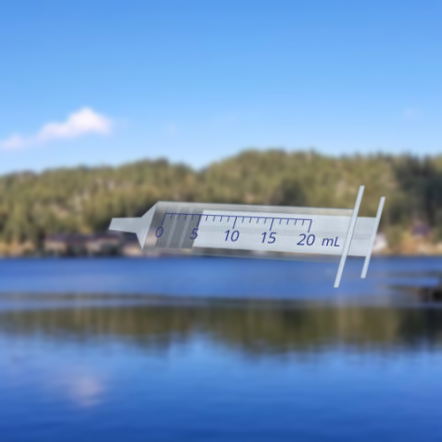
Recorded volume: 0 mL
